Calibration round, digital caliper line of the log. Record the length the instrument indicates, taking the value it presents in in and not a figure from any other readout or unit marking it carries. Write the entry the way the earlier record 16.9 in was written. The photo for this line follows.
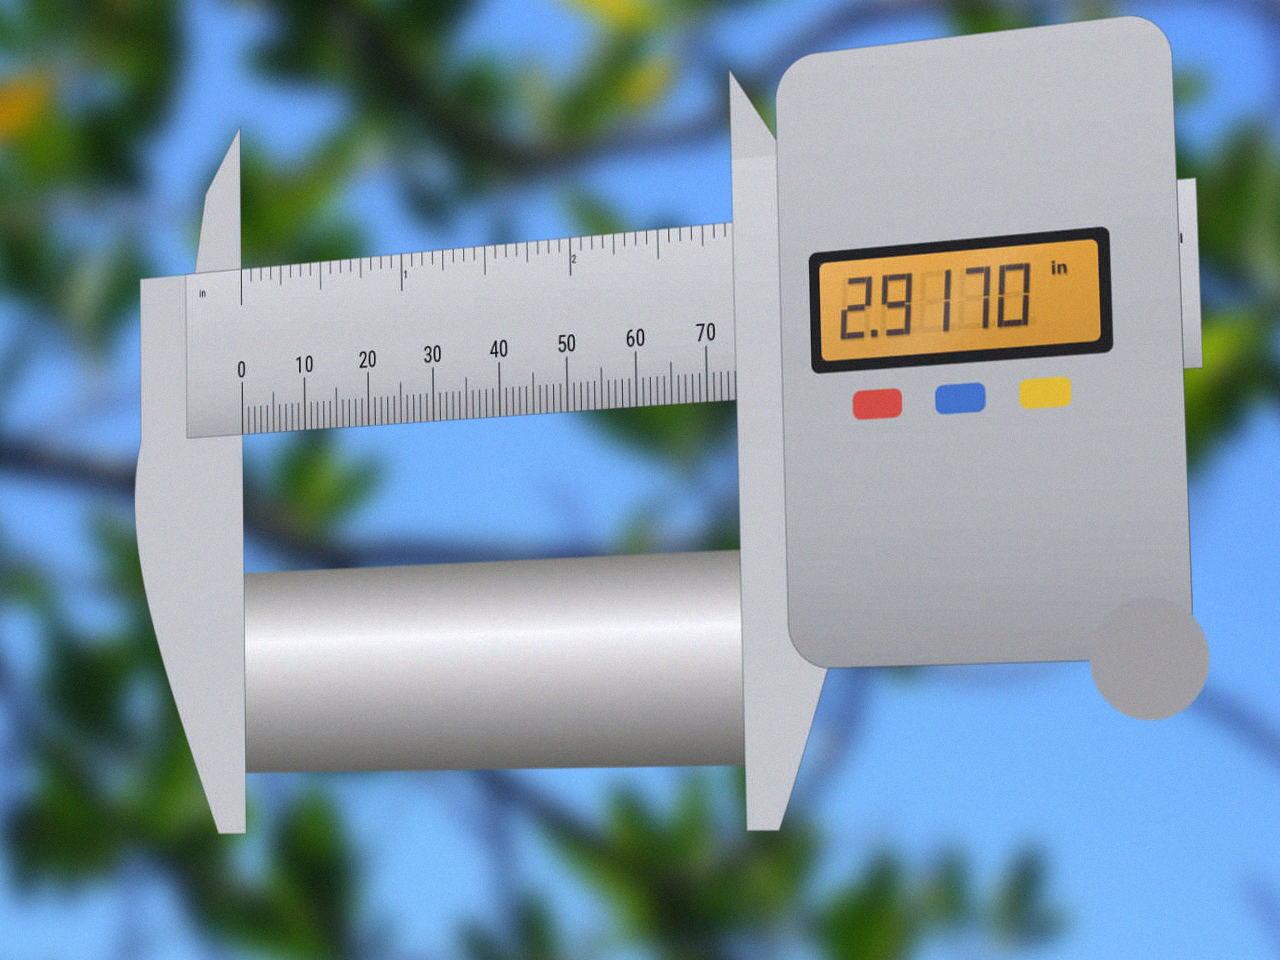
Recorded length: 2.9170 in
